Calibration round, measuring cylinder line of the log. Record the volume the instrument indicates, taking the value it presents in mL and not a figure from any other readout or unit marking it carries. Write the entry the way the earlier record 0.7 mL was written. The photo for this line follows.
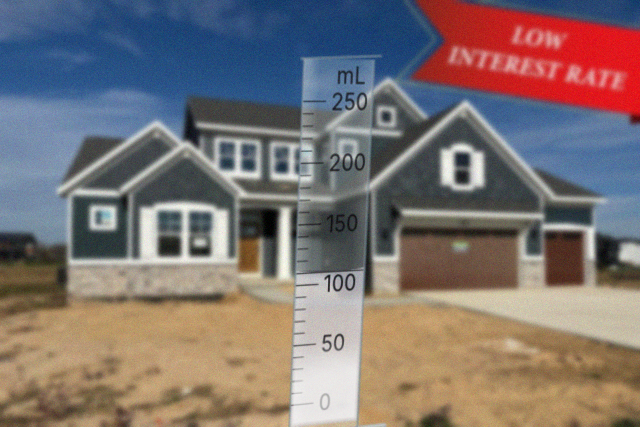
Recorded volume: 110 mL
